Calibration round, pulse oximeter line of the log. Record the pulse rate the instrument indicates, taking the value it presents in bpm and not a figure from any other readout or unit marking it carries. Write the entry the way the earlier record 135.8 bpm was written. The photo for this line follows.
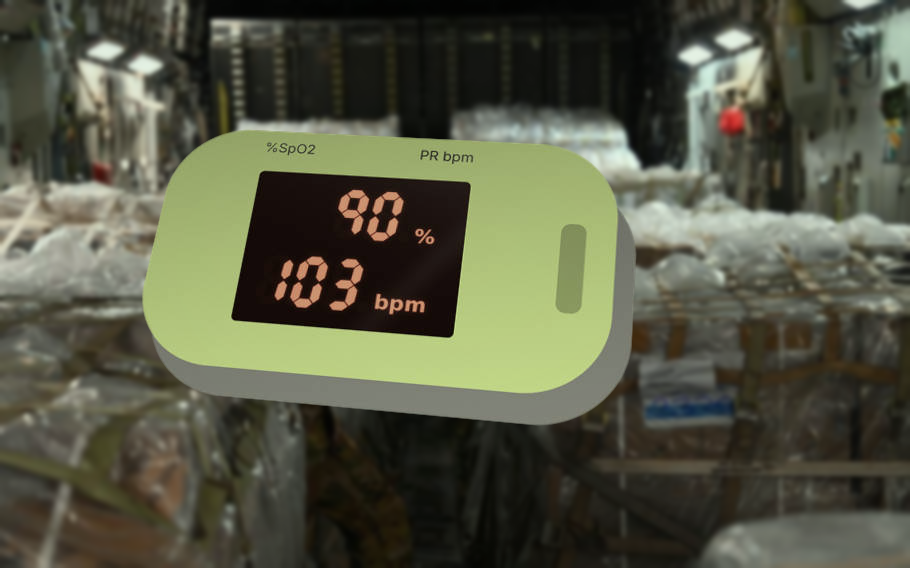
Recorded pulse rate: 103 bpm
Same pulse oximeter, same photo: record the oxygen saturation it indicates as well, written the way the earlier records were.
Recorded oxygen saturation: 90 %
